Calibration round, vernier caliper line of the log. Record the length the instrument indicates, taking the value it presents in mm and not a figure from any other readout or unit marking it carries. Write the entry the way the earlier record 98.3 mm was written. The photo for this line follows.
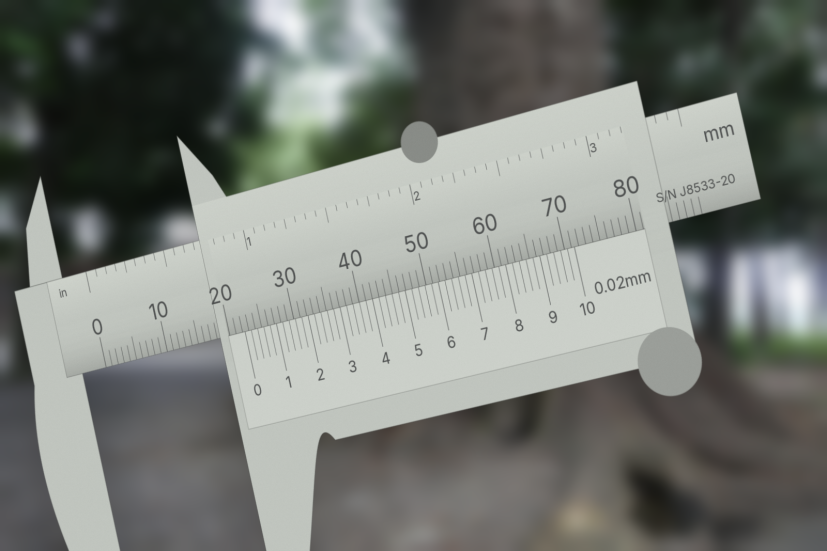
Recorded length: 22.4 mm
